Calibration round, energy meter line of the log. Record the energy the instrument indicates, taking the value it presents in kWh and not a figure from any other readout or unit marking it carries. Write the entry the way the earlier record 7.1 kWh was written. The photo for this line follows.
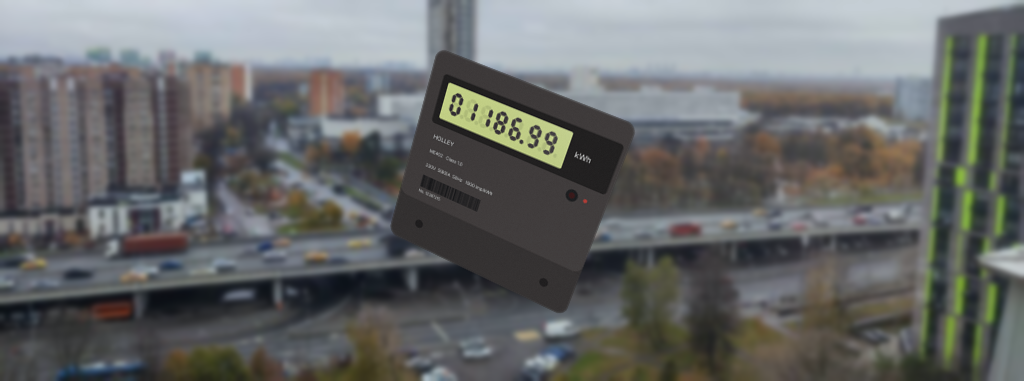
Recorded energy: 1186.99 kWh
